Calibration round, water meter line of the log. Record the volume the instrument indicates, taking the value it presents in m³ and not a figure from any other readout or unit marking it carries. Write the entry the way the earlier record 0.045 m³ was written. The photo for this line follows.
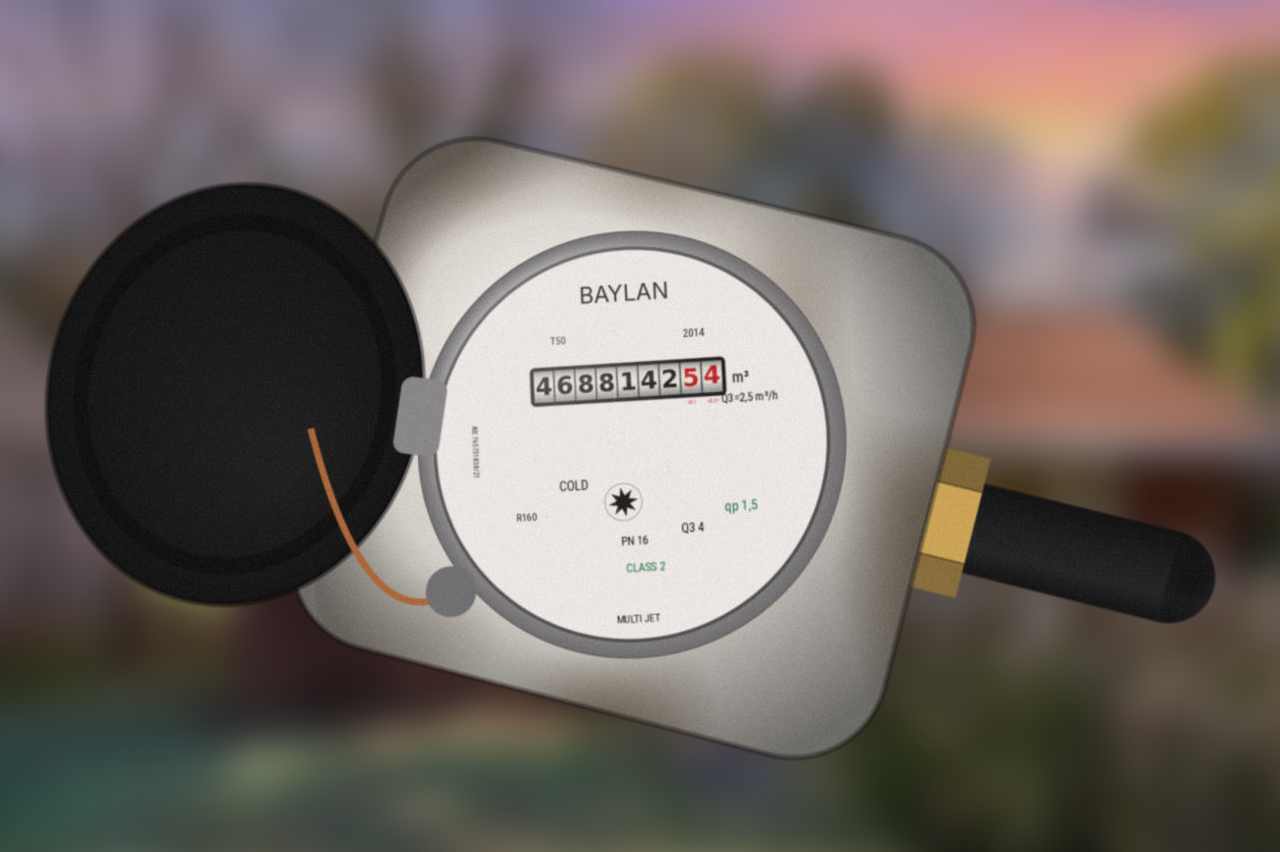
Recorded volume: 4688142.54 m³
